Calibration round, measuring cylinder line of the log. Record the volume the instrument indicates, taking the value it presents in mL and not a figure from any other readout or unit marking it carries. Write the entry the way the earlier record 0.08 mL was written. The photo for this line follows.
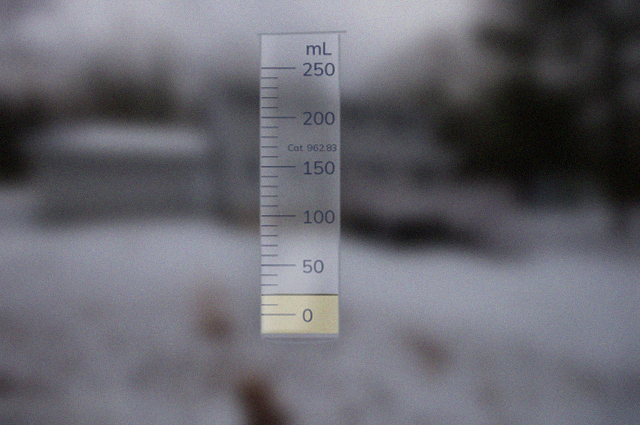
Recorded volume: 20 mL
